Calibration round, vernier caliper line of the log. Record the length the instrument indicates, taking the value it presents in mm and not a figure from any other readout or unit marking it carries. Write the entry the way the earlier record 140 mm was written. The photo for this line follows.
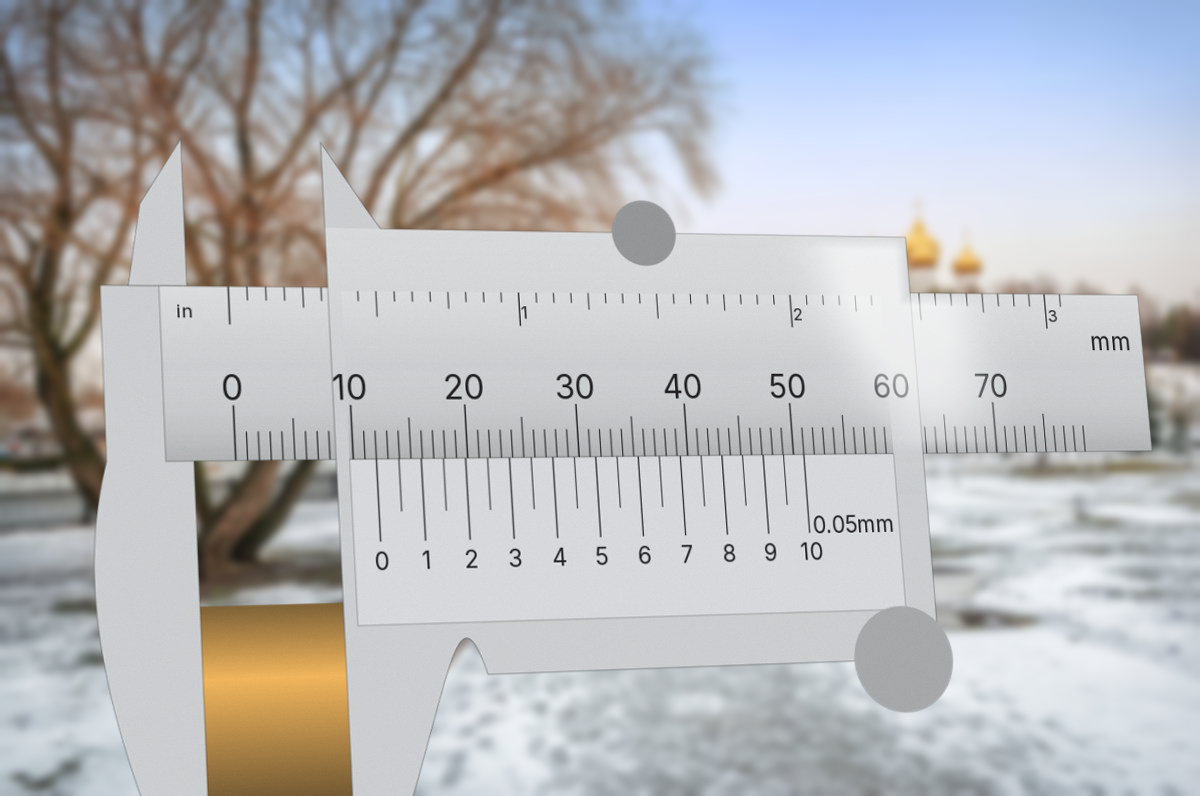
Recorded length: 12.0 mm
